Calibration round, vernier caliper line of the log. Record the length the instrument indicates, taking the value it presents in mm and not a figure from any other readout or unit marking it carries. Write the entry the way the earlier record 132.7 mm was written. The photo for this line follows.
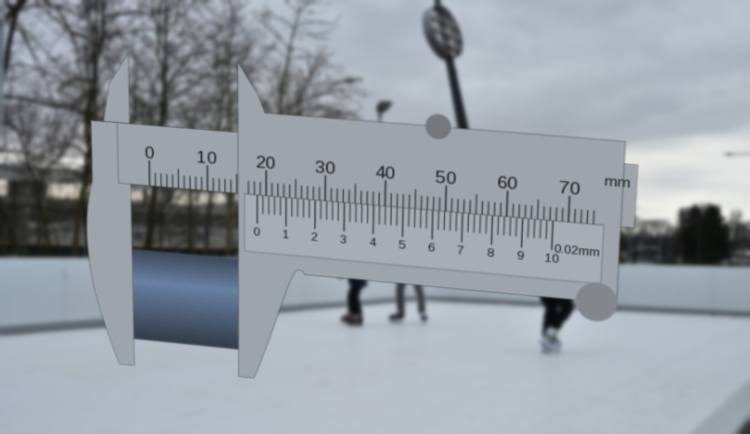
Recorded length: 18.5 mm
